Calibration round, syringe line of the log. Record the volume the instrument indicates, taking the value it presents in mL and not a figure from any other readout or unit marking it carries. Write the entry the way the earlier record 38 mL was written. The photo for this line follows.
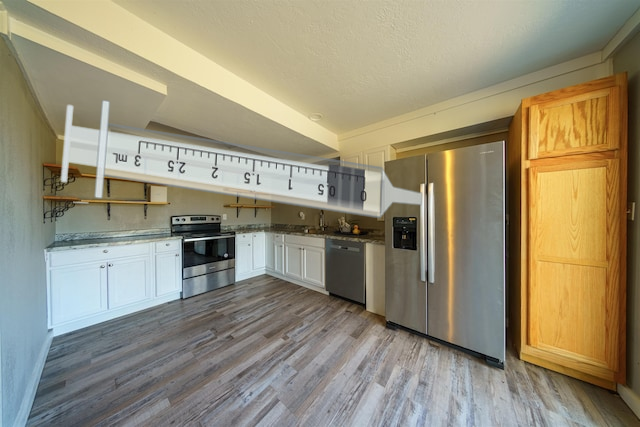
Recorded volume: 0 mL
